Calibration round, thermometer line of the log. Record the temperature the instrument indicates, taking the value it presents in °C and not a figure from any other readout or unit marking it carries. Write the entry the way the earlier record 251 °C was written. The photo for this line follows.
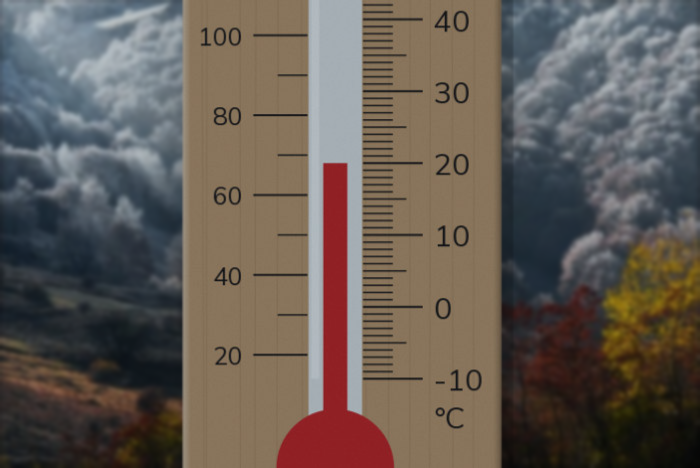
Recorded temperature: 20 °C
